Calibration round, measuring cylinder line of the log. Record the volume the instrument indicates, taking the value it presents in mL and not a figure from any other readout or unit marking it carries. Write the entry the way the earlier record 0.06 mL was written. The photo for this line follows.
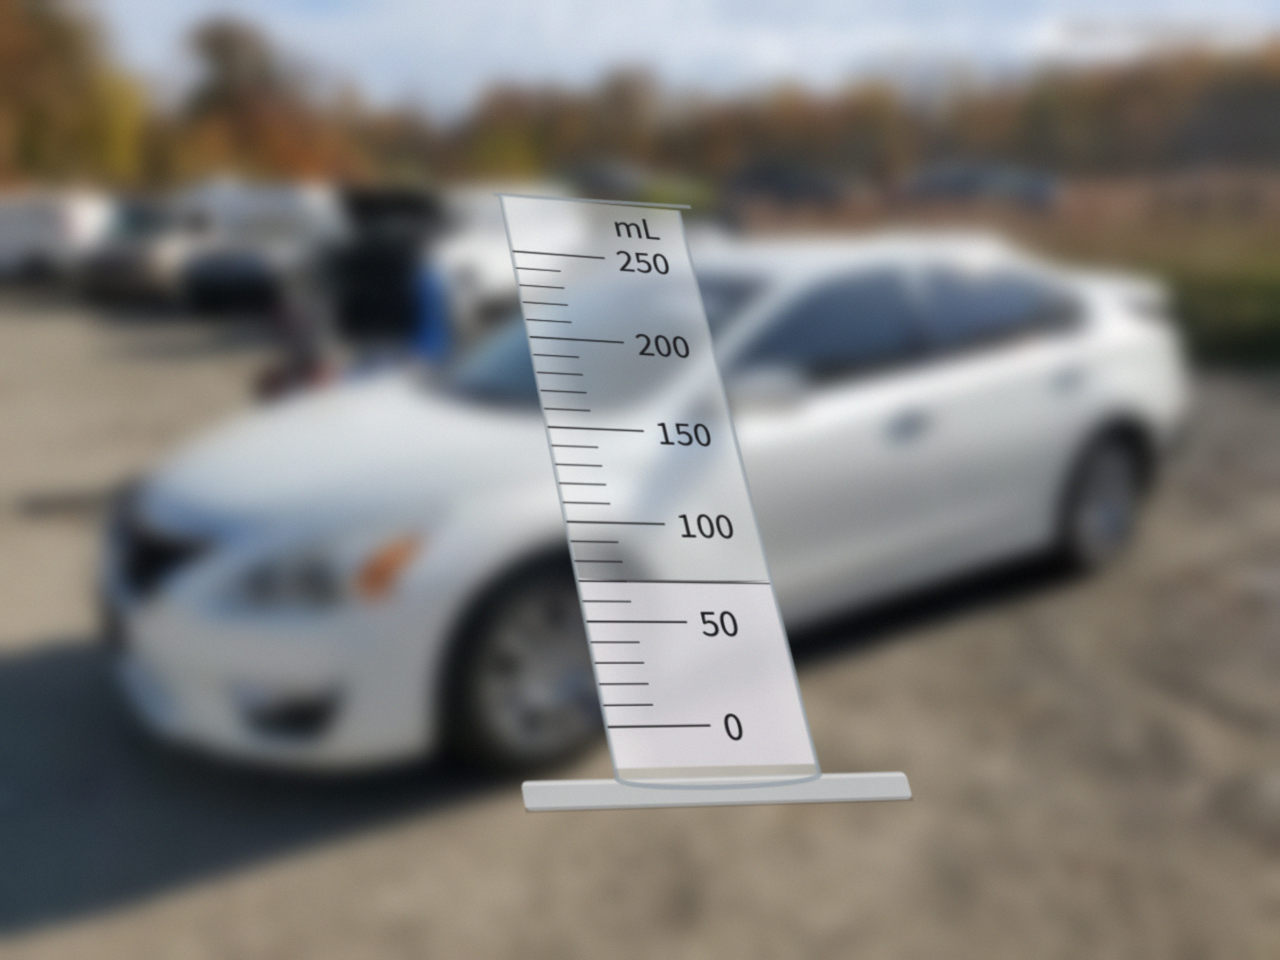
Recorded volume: 70 mL
